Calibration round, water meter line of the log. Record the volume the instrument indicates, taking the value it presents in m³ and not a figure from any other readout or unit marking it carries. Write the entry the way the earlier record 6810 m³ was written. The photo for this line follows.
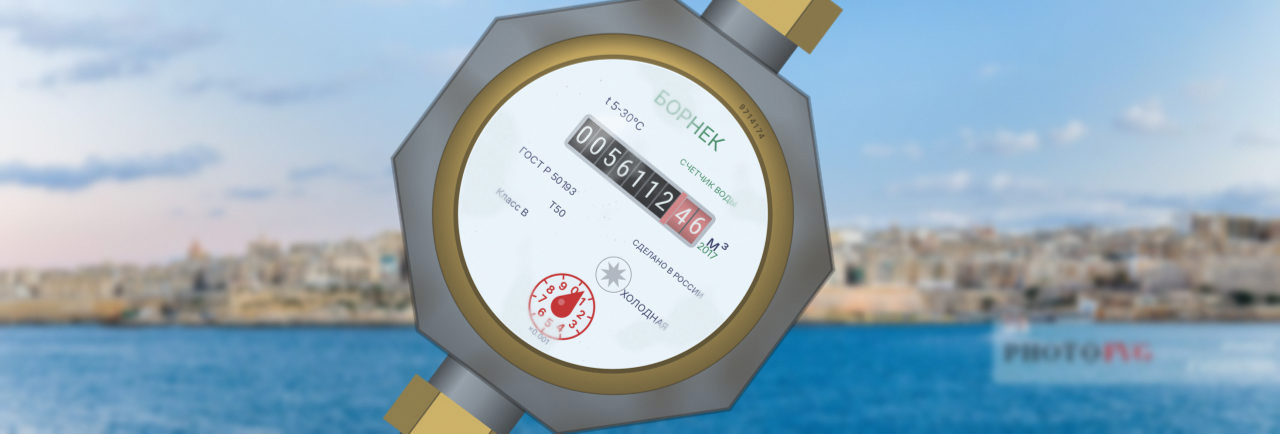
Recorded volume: 56112.460 m³
